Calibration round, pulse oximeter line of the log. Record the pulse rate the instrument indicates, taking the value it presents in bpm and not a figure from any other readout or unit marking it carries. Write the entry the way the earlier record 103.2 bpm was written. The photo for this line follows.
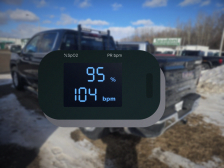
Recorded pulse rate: 104 bpm
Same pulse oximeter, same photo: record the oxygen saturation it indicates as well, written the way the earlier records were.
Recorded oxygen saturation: 95 %
